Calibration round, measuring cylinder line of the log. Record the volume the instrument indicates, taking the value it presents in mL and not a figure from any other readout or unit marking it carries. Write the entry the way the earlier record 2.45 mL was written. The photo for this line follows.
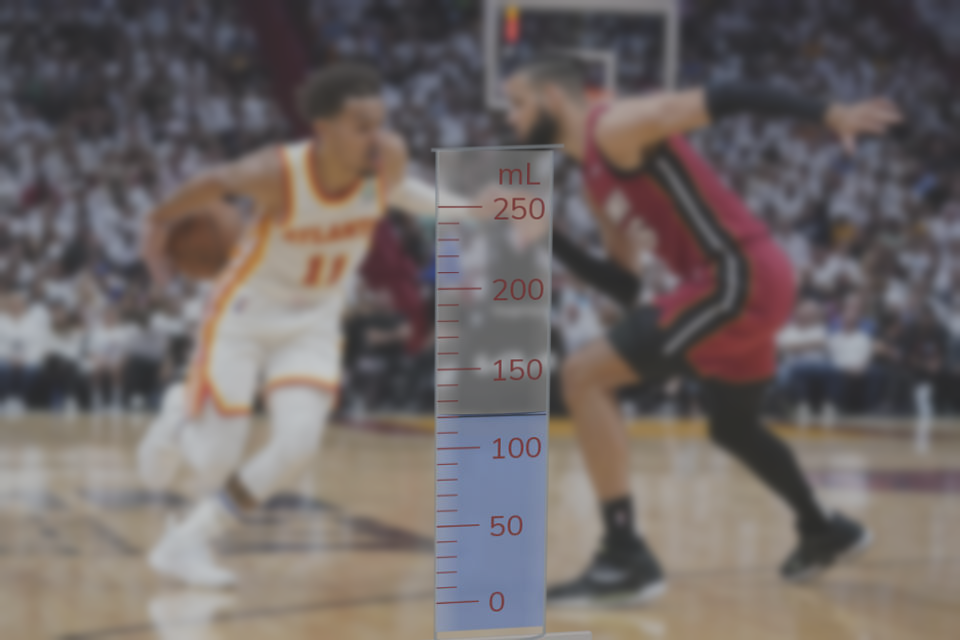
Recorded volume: 120 mL
